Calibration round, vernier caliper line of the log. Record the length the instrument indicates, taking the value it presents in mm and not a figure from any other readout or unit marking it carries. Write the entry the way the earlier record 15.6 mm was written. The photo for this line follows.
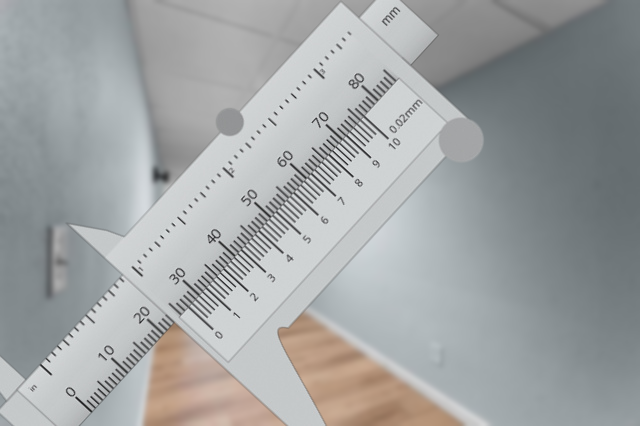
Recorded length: 27.0 mm
